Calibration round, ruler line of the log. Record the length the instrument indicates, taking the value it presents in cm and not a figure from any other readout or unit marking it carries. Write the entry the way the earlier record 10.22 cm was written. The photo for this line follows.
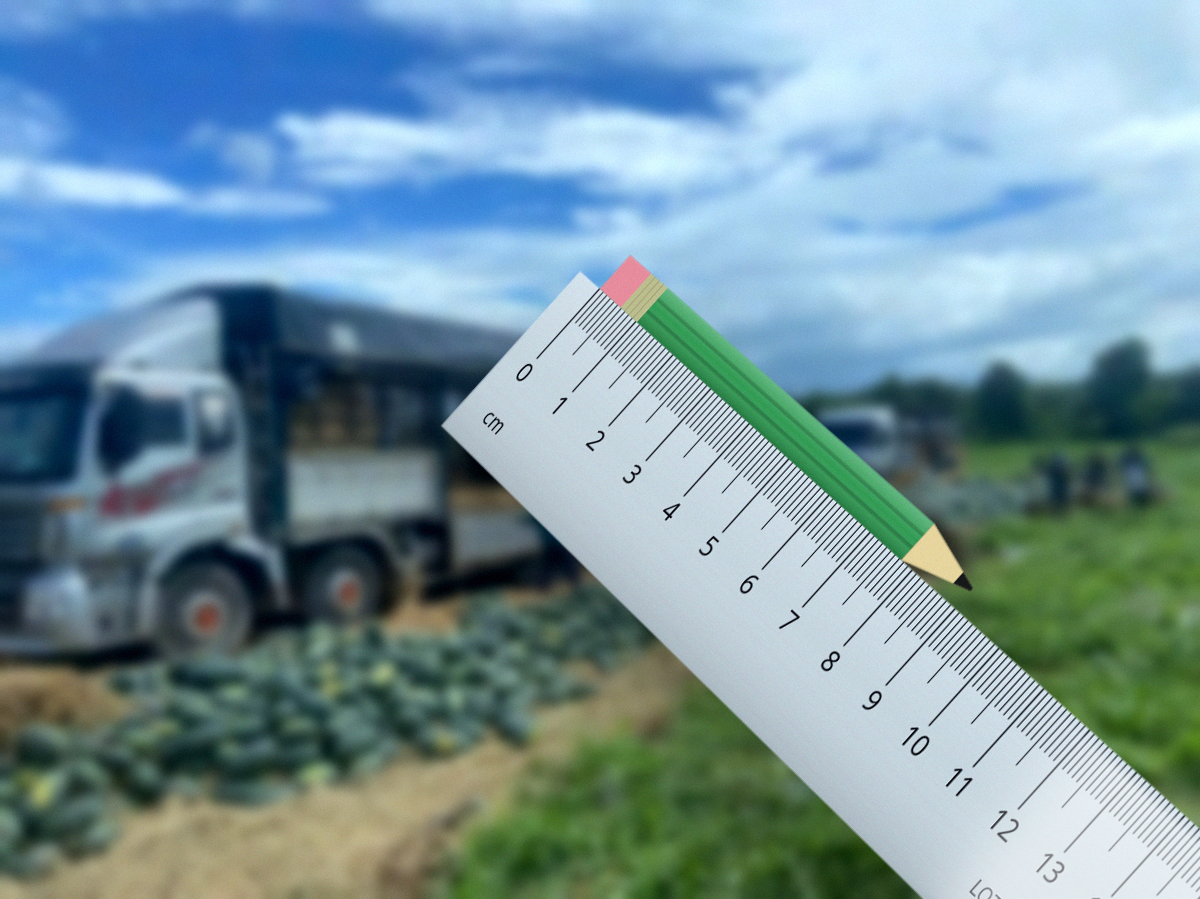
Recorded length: 9 cm
